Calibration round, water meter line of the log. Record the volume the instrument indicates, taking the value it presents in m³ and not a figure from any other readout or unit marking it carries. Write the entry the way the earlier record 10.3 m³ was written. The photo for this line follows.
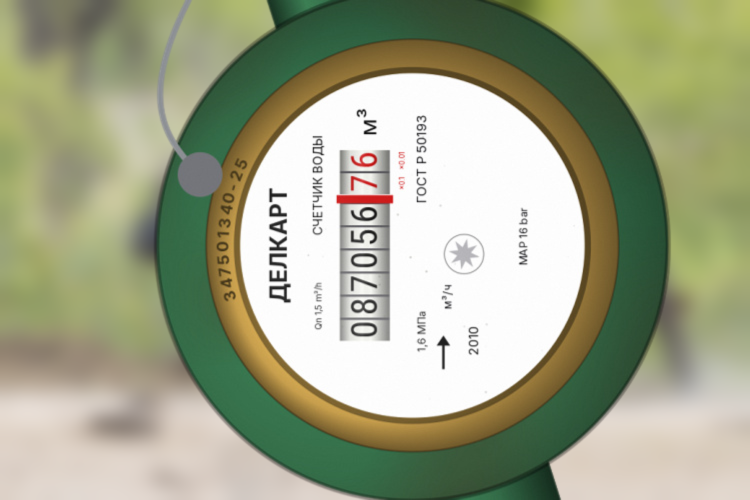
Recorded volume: 87056.76 m³
